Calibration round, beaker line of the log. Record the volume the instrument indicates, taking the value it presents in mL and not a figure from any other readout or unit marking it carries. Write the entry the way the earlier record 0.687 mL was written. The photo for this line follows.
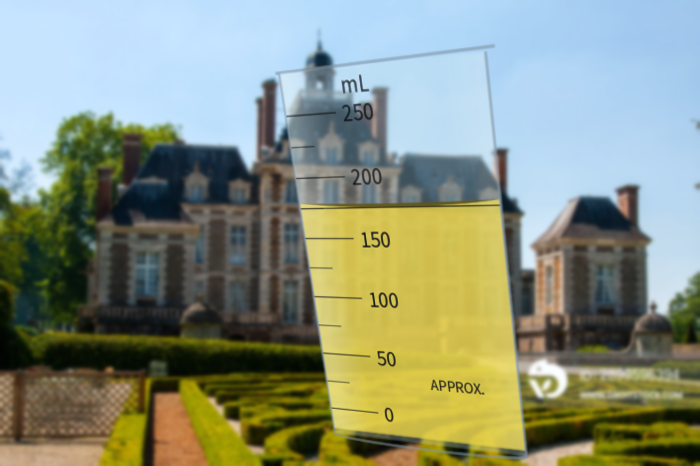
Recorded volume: 175 mL
